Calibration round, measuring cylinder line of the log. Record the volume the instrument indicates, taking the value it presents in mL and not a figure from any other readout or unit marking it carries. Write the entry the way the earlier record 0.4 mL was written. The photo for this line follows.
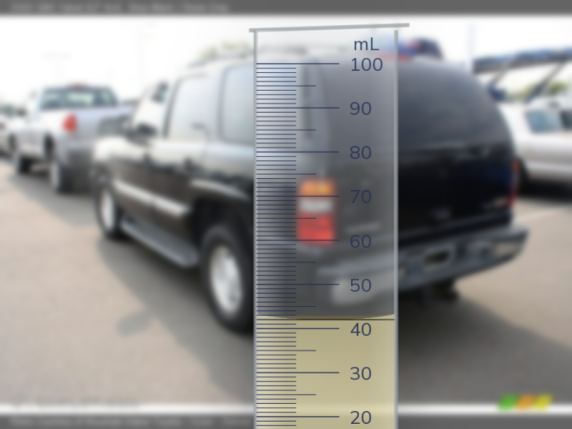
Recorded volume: 42 mL
